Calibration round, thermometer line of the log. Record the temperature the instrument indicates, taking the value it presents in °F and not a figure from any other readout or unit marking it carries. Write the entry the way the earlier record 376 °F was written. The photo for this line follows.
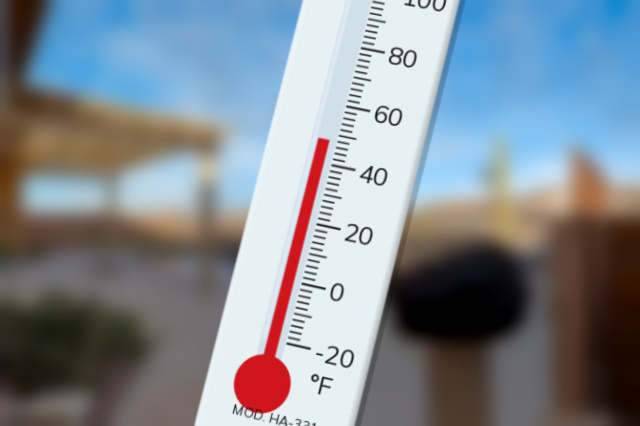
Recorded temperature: 48 °F
